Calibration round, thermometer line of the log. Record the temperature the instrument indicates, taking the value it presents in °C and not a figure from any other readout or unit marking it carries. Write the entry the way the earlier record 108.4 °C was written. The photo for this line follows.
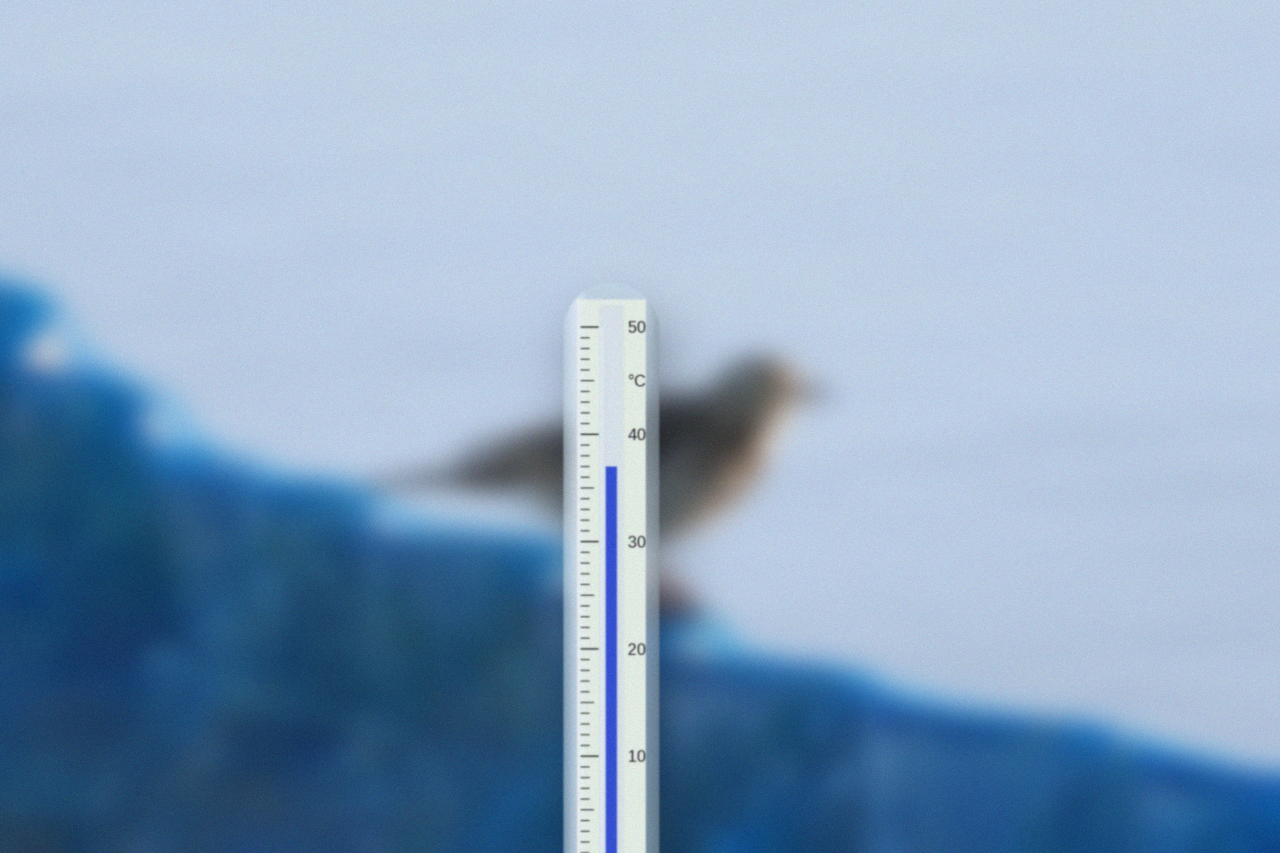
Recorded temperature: 37 °C
